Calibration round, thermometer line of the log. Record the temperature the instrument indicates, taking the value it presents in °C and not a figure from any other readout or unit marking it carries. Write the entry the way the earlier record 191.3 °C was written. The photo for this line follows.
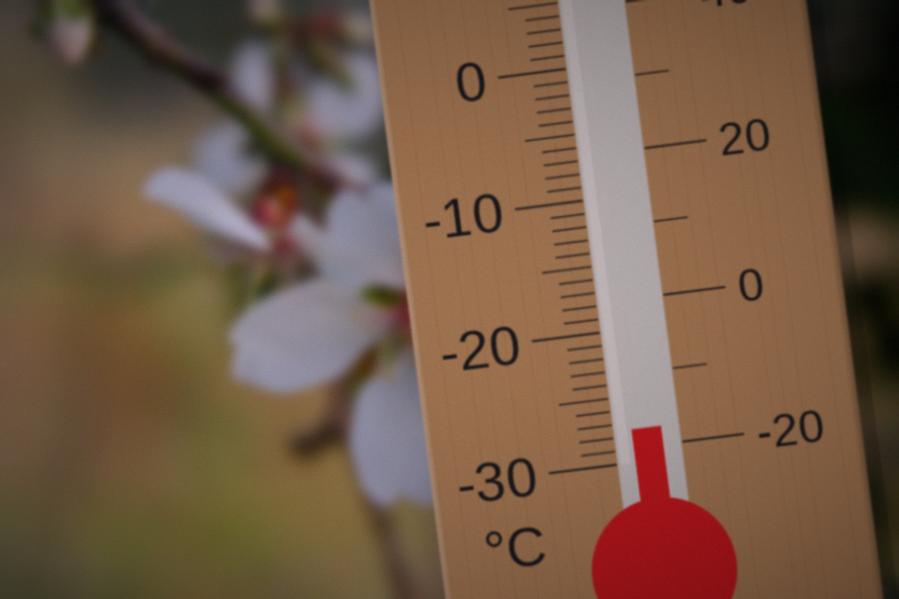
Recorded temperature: -27.5 °C
